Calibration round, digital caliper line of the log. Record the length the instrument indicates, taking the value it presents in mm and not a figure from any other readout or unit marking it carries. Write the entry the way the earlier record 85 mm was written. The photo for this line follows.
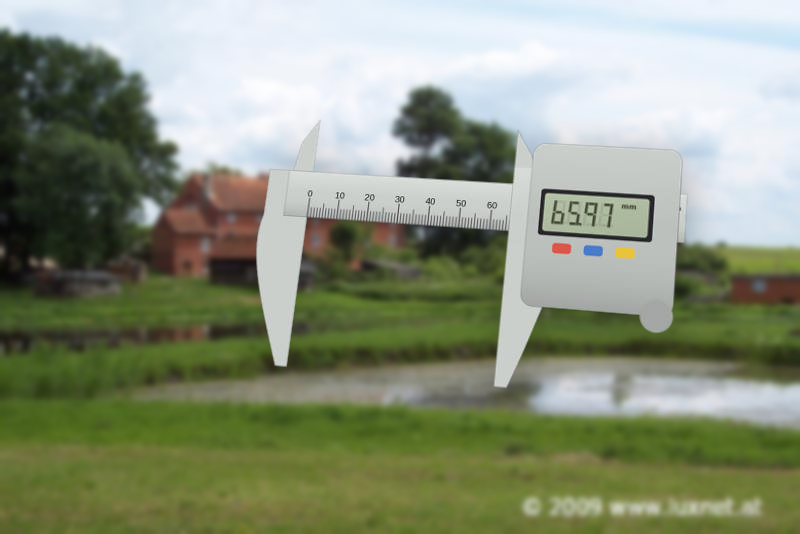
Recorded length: 65.97 mm
